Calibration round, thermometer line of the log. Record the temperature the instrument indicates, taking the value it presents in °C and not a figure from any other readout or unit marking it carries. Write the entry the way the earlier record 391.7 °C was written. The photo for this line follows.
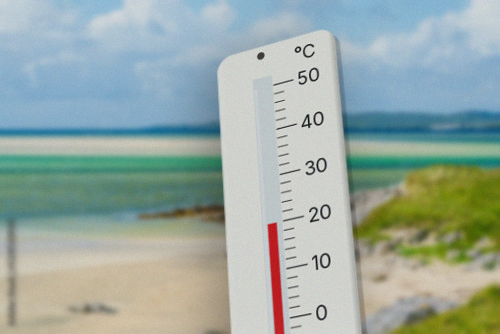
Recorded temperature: 20 °C
